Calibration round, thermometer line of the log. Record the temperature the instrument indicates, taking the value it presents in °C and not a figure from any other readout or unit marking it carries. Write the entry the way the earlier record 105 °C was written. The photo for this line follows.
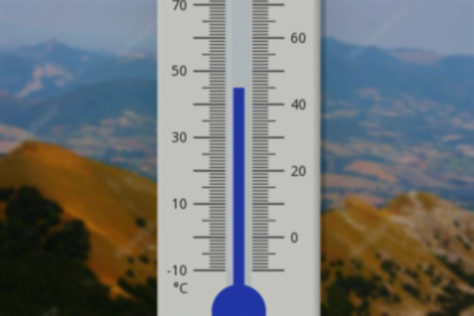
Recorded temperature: 45 °C
